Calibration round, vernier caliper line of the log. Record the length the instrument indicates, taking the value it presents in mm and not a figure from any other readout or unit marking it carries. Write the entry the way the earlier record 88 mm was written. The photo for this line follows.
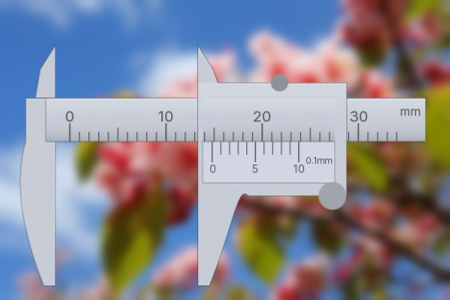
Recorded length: 14.8 mm
